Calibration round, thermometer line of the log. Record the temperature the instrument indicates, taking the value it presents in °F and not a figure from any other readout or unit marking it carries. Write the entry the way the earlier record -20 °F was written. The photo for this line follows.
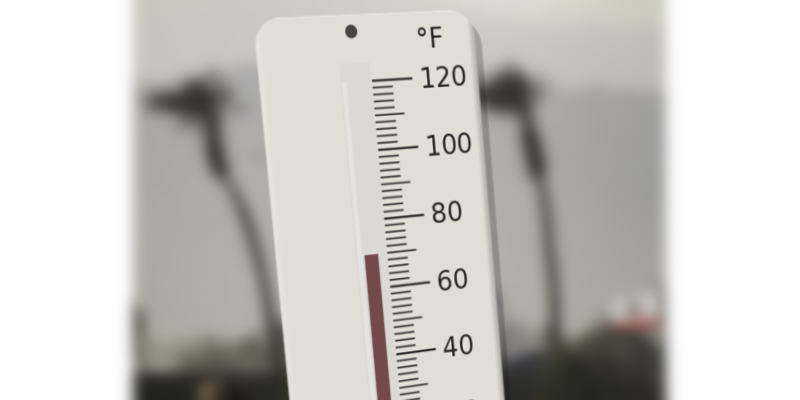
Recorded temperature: 70 °F
